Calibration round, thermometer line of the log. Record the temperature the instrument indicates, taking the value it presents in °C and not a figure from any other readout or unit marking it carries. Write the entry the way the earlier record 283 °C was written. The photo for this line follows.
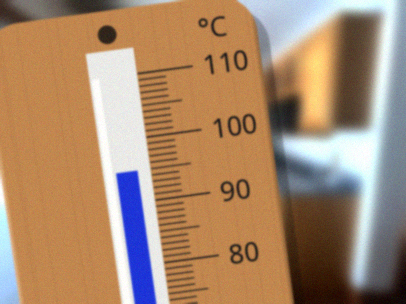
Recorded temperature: 95 °C
